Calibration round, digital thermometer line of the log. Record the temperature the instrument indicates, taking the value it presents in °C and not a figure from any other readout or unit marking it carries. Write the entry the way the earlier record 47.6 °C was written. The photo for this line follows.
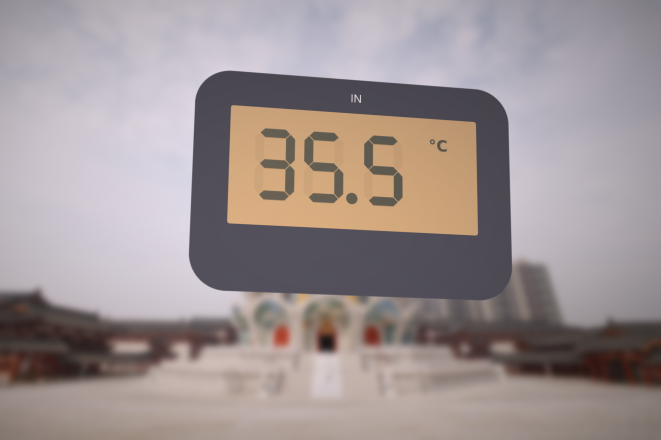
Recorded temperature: 35.5 °C
